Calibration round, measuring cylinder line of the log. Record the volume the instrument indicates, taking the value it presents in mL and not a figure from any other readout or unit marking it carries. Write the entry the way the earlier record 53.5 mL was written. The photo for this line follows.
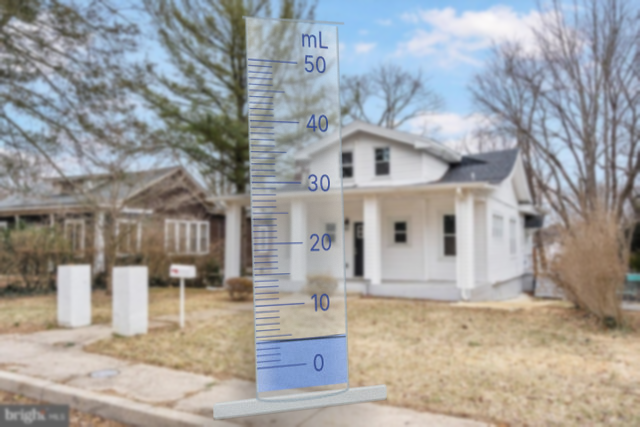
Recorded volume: 4 mL
